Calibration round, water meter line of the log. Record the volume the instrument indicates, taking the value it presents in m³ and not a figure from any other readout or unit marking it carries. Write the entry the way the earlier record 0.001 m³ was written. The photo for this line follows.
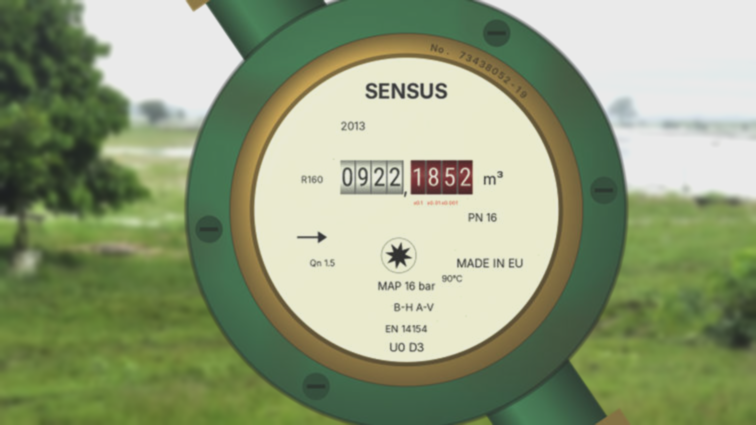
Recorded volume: 922.1852 m³
